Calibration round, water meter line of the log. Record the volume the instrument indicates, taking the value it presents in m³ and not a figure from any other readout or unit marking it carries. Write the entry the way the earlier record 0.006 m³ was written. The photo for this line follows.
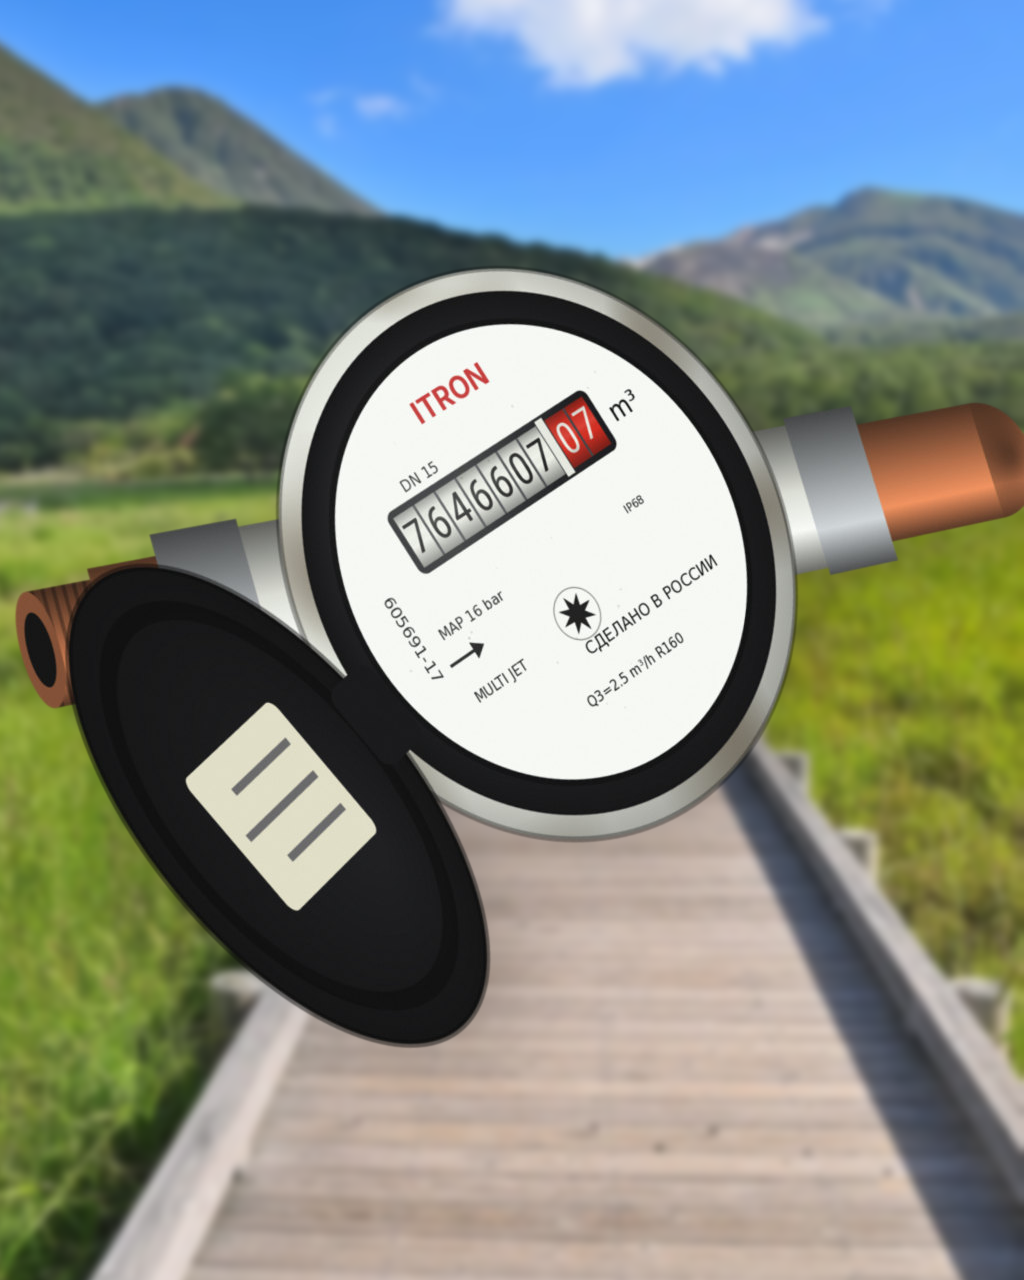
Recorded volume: 7646607.07 m³
